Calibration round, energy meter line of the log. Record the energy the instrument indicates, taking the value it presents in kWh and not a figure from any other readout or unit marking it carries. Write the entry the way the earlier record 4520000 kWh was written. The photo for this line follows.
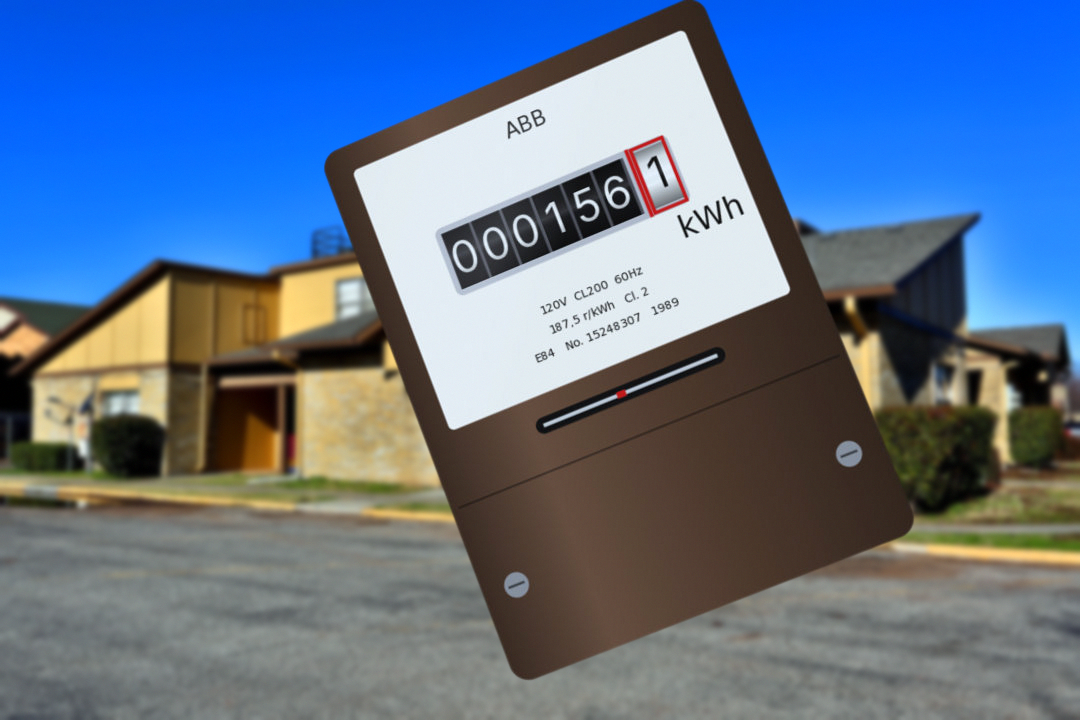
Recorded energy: 156.1 kWh
